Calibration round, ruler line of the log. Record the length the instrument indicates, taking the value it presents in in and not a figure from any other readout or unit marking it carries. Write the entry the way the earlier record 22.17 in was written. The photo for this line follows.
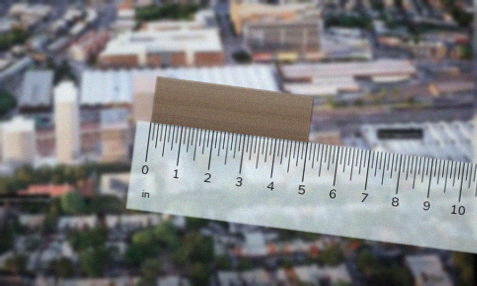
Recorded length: 5 in
